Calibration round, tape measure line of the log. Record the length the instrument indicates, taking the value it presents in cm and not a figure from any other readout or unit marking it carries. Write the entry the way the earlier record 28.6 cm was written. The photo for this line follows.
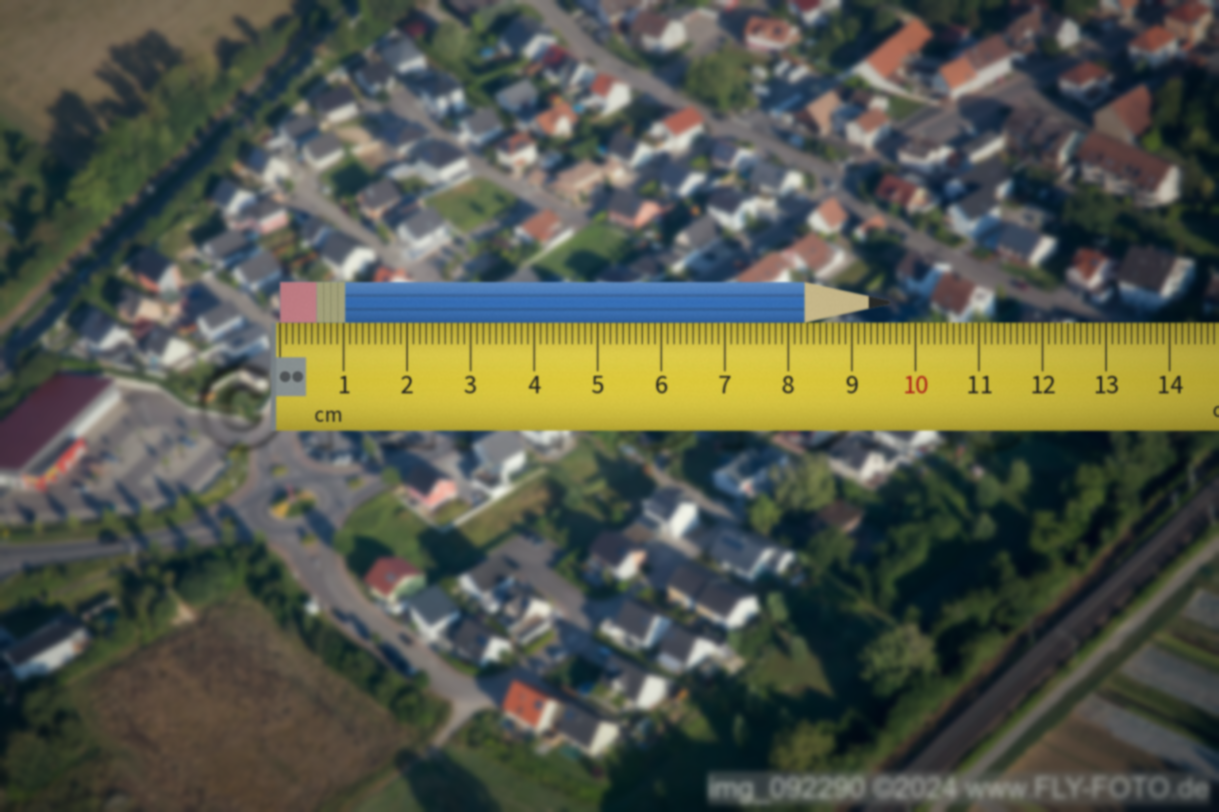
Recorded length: 9.6 cm
